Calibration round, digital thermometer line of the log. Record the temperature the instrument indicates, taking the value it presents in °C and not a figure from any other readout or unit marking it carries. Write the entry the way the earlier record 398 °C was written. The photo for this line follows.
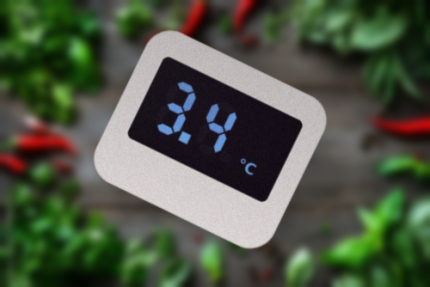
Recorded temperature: 3.4 °C
